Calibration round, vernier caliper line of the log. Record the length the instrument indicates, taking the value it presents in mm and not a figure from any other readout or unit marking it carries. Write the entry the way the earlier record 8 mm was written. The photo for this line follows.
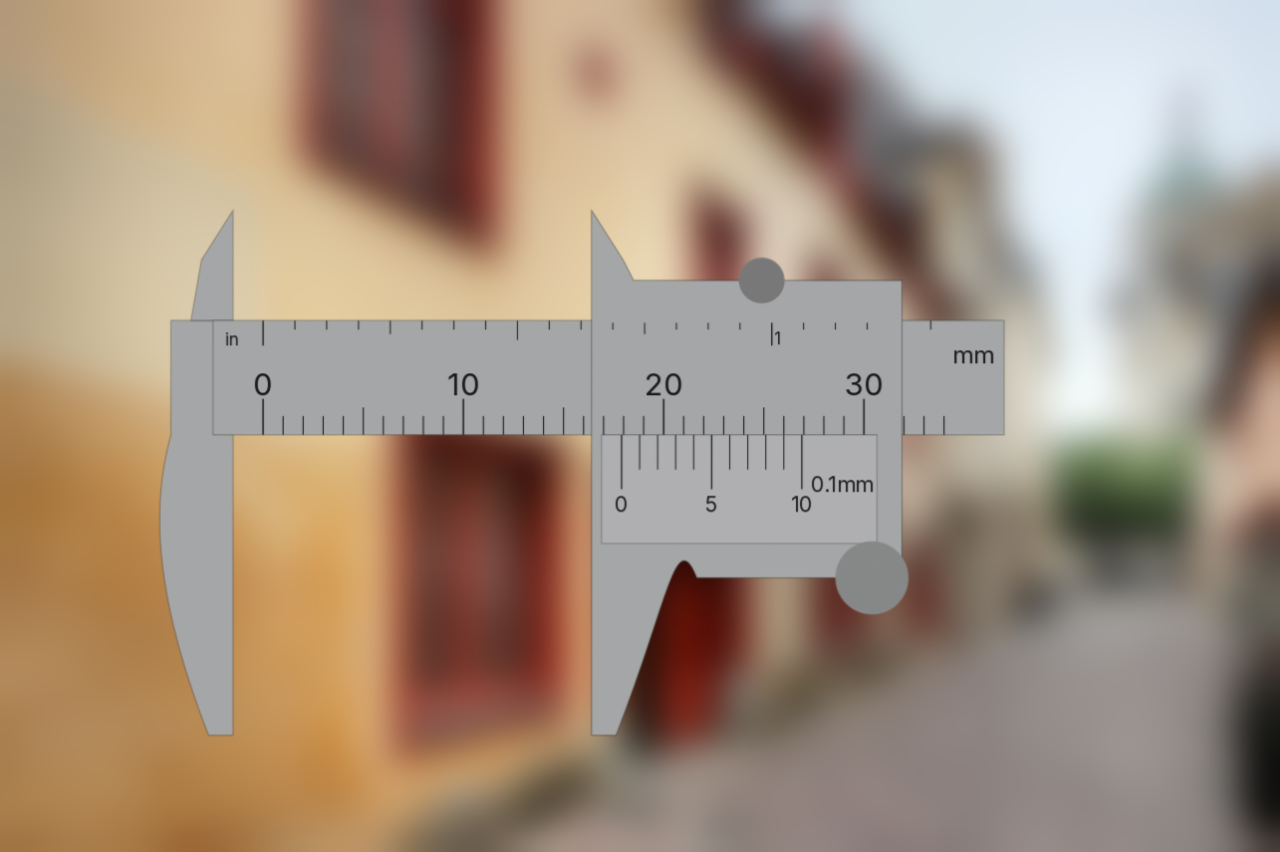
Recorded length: 17.9 mm
